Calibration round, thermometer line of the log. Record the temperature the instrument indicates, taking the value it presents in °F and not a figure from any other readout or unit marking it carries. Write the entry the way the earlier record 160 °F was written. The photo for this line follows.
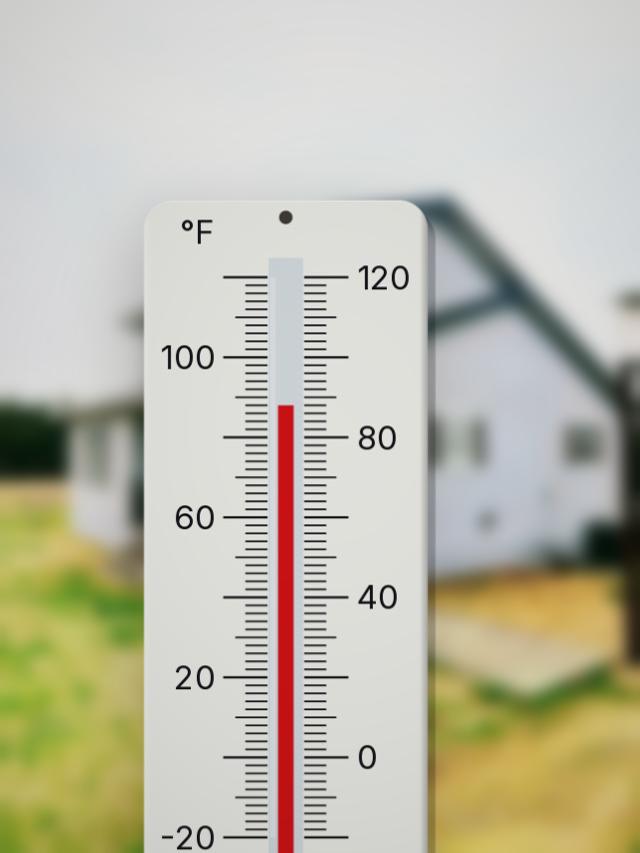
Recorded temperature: 88 °F
